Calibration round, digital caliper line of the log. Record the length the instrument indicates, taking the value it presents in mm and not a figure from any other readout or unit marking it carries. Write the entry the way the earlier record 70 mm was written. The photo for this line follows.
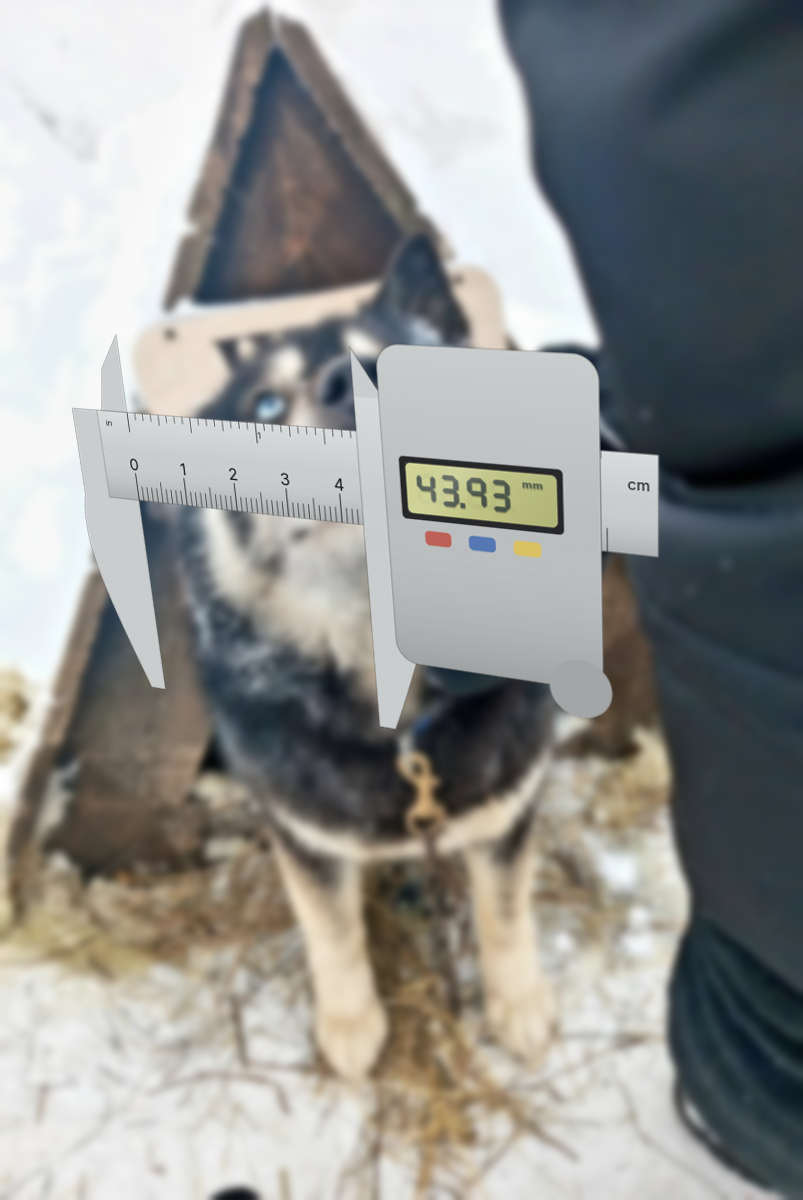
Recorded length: 43.93 mm
